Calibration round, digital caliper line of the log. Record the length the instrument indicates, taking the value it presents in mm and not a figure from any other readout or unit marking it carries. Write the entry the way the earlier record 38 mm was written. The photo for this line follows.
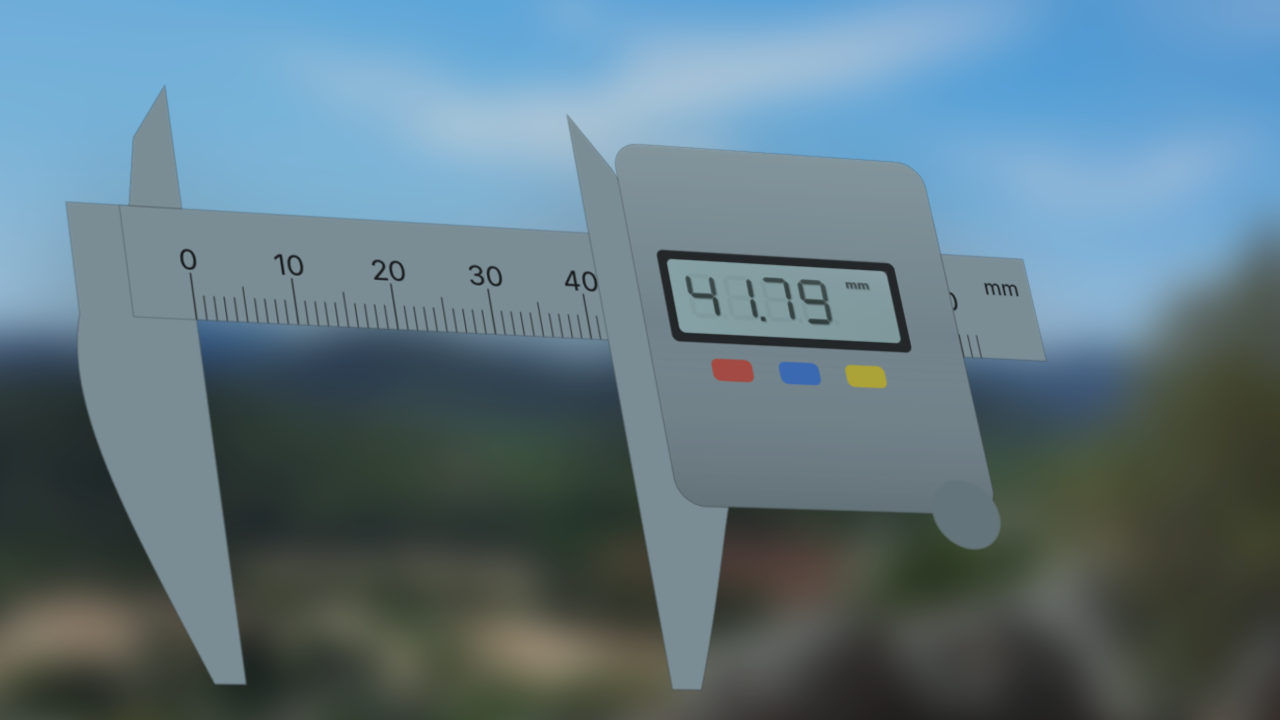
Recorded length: 41.79 mm
